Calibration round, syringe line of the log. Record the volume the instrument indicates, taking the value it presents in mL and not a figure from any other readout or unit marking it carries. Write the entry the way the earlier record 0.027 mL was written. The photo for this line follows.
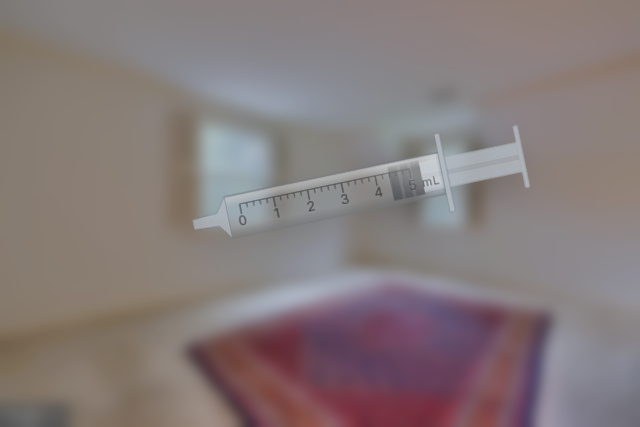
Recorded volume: 4.4 mL
